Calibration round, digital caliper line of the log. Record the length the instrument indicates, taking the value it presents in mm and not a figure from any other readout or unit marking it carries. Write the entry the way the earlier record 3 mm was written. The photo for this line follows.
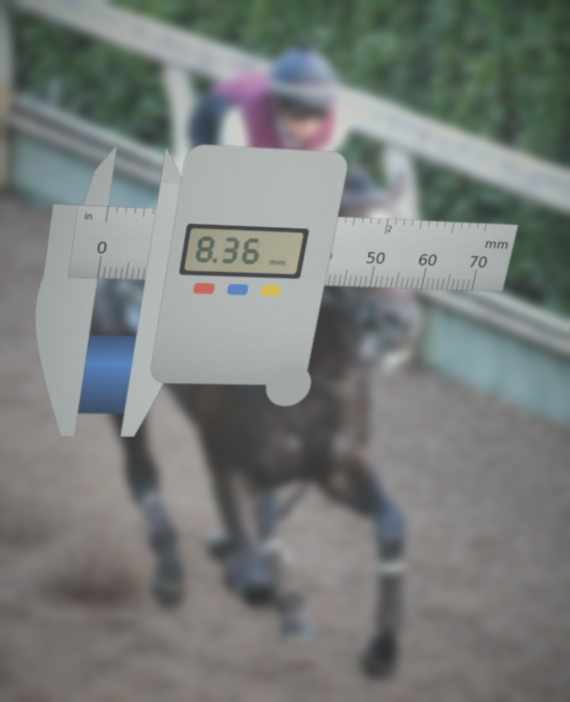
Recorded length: 8.36 mm
